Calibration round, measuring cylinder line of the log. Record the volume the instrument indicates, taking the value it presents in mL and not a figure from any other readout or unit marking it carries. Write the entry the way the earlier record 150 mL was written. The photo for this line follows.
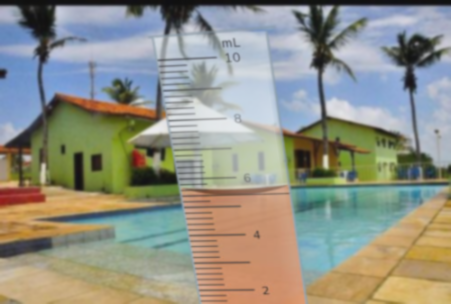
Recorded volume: 5.4 mL
